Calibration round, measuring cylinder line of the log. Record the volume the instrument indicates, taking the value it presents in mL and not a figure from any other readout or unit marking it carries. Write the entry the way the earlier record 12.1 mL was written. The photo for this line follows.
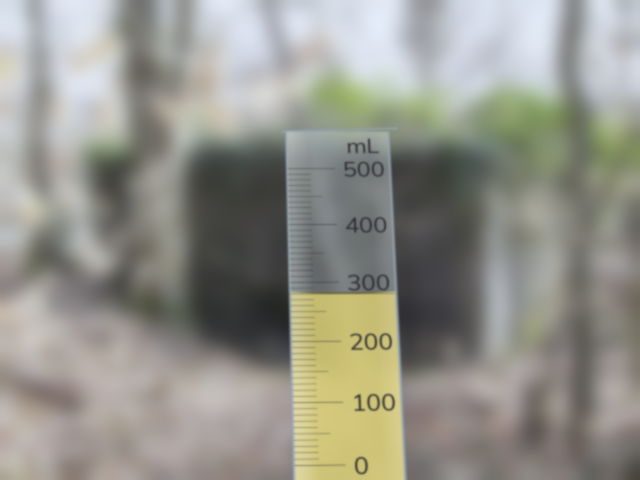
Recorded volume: 280 mL
